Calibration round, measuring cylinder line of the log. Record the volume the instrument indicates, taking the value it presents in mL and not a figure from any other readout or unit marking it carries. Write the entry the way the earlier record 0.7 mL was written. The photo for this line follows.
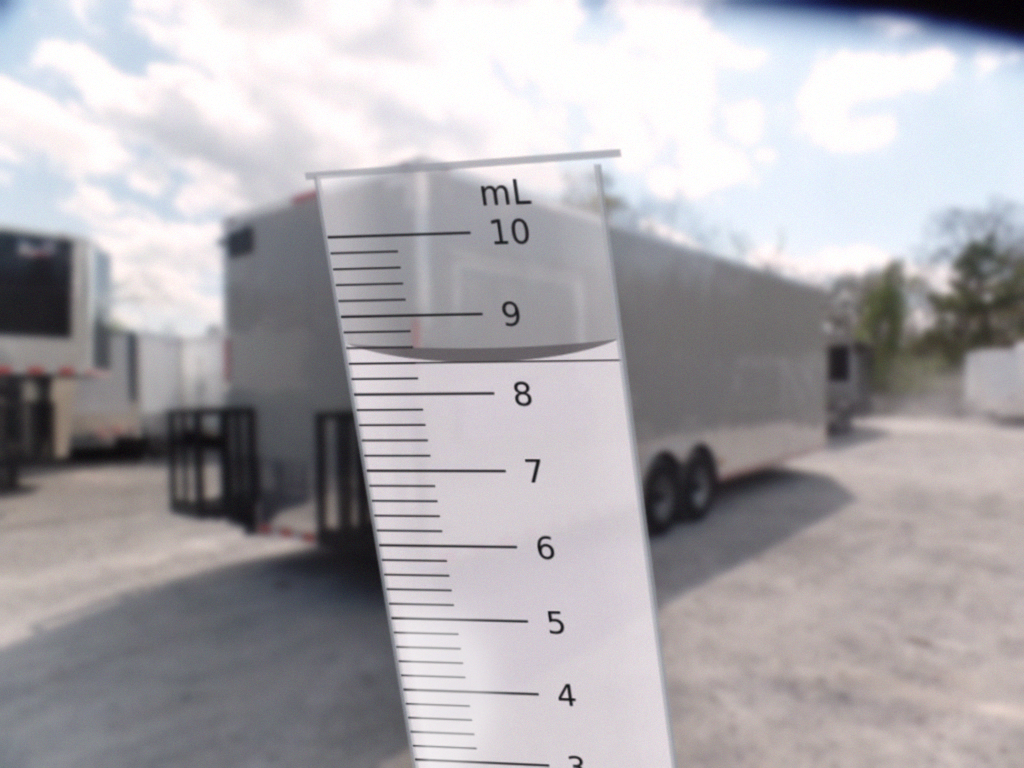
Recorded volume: 8.4 mL
